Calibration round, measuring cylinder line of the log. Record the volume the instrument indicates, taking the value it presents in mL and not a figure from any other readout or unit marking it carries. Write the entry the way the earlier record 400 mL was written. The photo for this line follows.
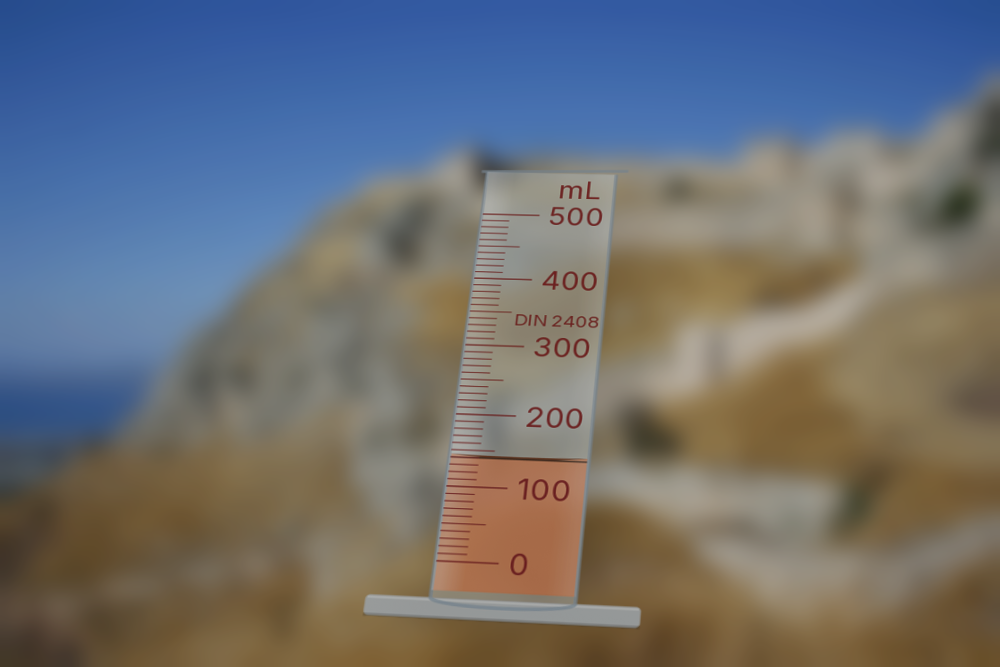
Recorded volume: 140 mL
